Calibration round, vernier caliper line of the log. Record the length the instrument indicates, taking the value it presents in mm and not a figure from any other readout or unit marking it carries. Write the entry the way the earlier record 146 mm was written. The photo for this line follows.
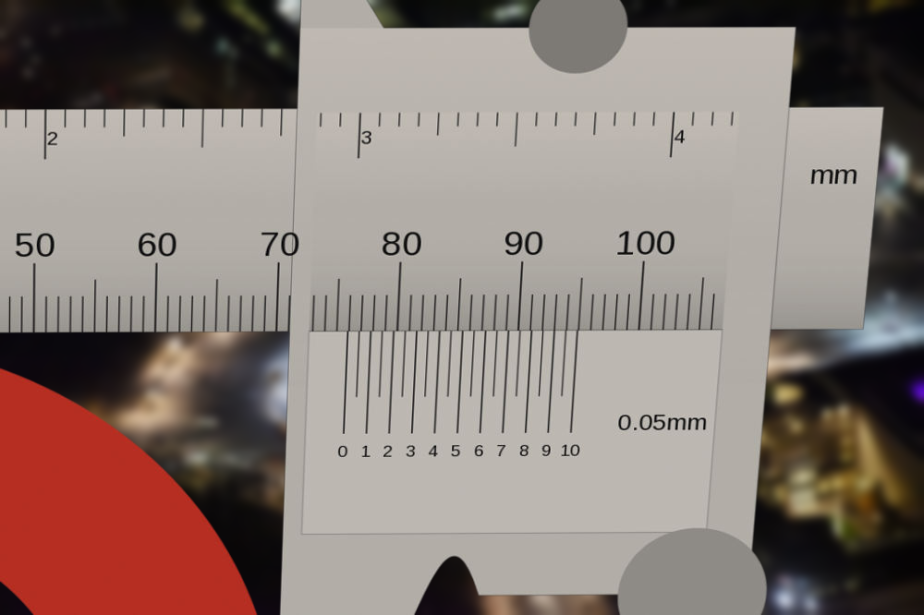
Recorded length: 75.9 mm
